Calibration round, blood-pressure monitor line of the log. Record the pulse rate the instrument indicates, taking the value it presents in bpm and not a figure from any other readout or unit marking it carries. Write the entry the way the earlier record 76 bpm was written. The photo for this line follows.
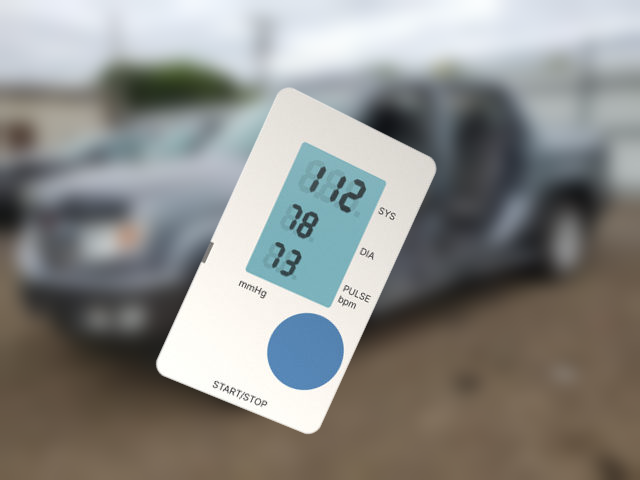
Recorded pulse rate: 73 bpm
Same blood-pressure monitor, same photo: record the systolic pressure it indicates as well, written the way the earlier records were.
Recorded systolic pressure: 112 mmHg
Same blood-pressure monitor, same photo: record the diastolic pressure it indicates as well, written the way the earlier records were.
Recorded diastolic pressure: 78 mmHg
